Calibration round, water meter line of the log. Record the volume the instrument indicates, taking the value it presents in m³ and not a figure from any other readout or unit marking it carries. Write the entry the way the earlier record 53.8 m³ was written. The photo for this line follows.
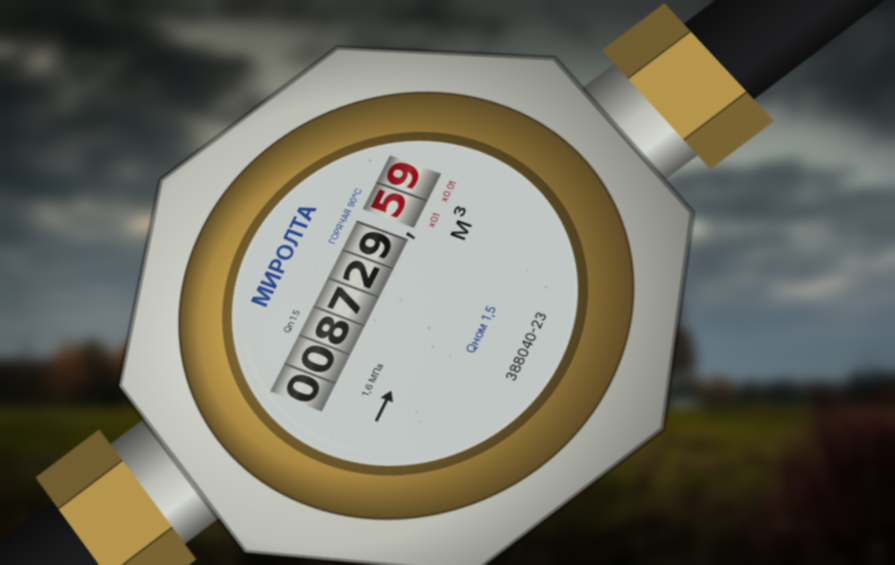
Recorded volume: 8729.59 m³
